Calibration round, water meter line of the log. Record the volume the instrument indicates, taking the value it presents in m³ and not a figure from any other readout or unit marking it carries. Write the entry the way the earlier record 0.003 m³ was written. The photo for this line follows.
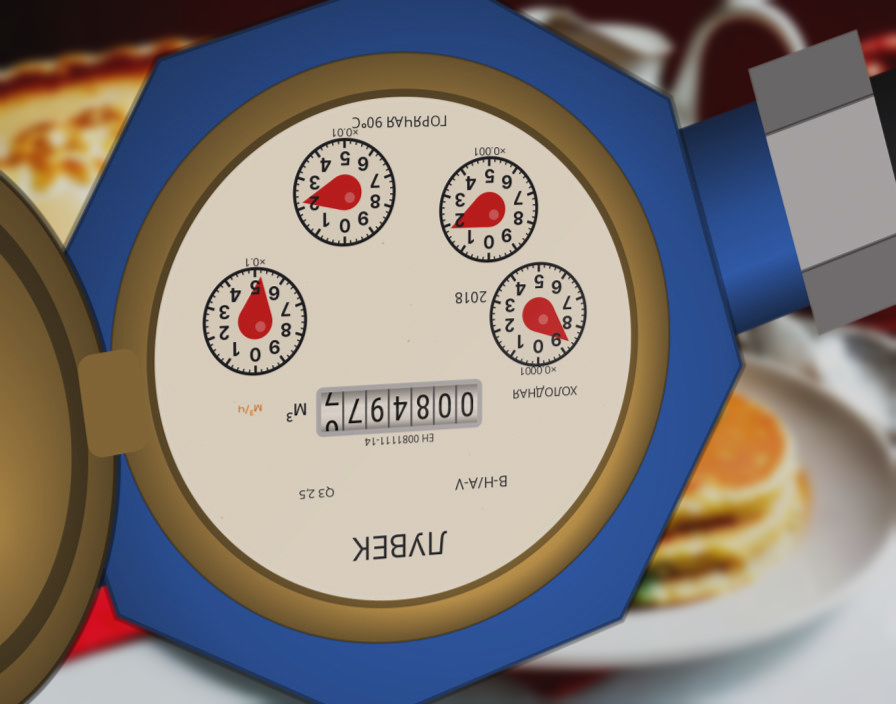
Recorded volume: 84976.5218 m³
